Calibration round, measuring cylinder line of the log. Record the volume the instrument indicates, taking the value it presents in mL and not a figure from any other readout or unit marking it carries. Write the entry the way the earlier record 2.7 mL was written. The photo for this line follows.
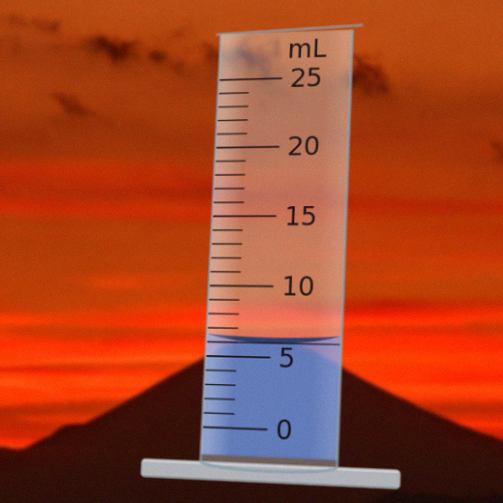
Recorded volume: 6 mL
